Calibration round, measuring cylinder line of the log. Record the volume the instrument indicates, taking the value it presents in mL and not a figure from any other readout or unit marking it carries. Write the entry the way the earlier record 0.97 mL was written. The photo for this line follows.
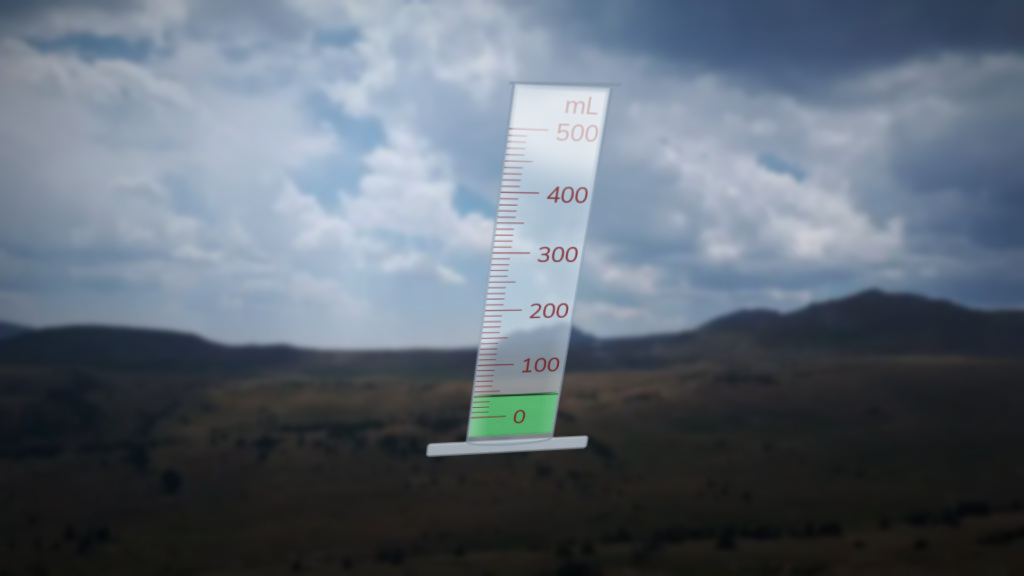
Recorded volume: 40 mL
